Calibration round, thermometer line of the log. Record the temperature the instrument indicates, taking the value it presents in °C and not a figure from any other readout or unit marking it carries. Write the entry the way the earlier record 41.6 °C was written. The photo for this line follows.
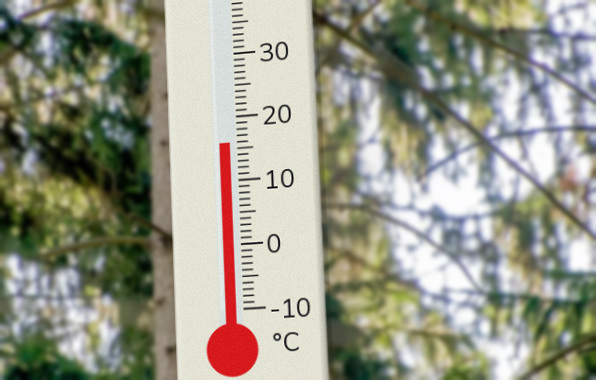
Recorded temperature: 16 °C
